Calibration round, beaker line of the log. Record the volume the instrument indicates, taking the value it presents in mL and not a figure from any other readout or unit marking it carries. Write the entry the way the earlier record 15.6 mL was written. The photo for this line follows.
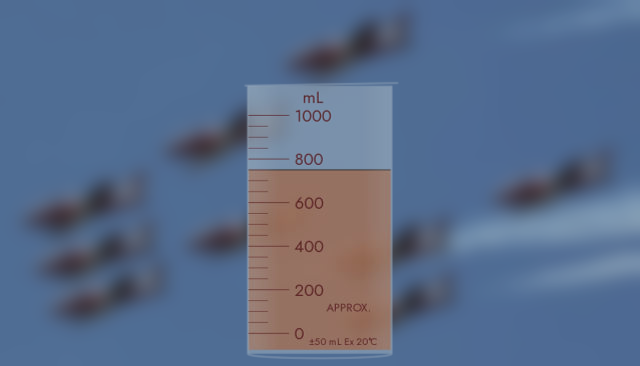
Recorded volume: 750 mL
